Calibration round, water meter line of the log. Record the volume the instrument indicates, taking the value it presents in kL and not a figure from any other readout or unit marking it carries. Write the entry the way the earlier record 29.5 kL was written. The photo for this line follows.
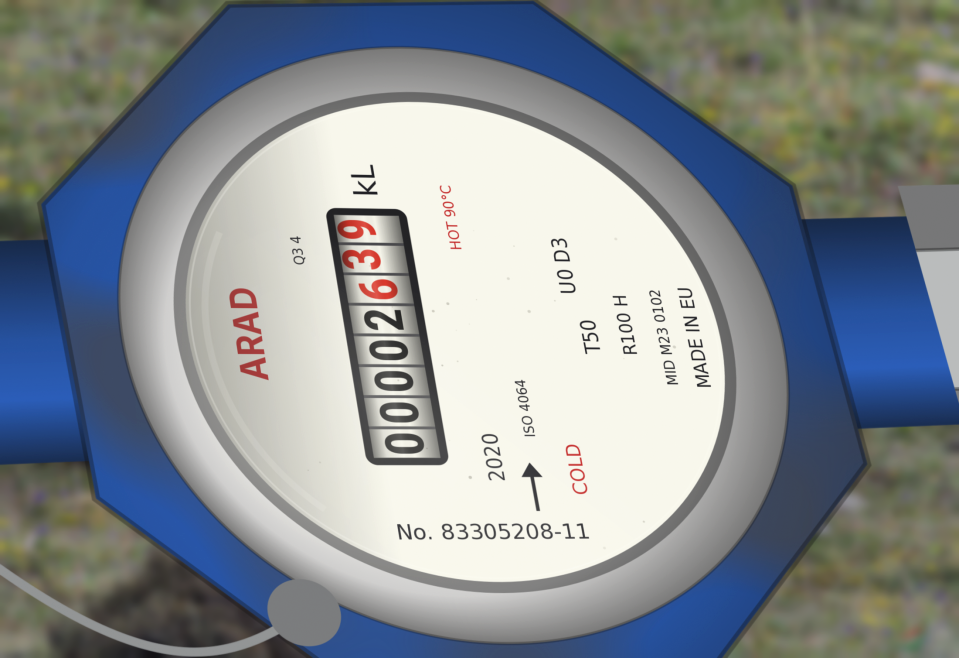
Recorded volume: 2.639 kL
